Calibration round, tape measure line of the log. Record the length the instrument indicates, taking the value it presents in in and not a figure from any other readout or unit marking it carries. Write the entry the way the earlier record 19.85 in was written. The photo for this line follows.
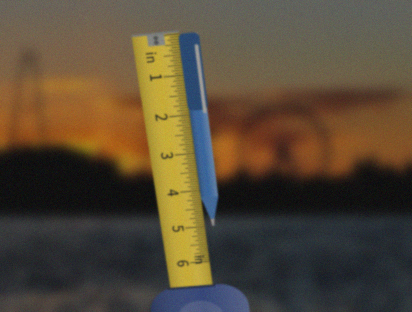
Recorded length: 5 in
